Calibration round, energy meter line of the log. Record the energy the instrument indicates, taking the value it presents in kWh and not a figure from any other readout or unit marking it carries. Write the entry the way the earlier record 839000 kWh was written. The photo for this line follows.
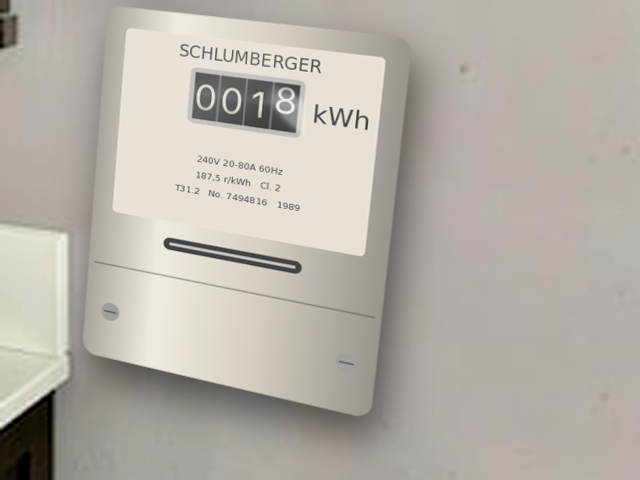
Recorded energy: 18 kWh
